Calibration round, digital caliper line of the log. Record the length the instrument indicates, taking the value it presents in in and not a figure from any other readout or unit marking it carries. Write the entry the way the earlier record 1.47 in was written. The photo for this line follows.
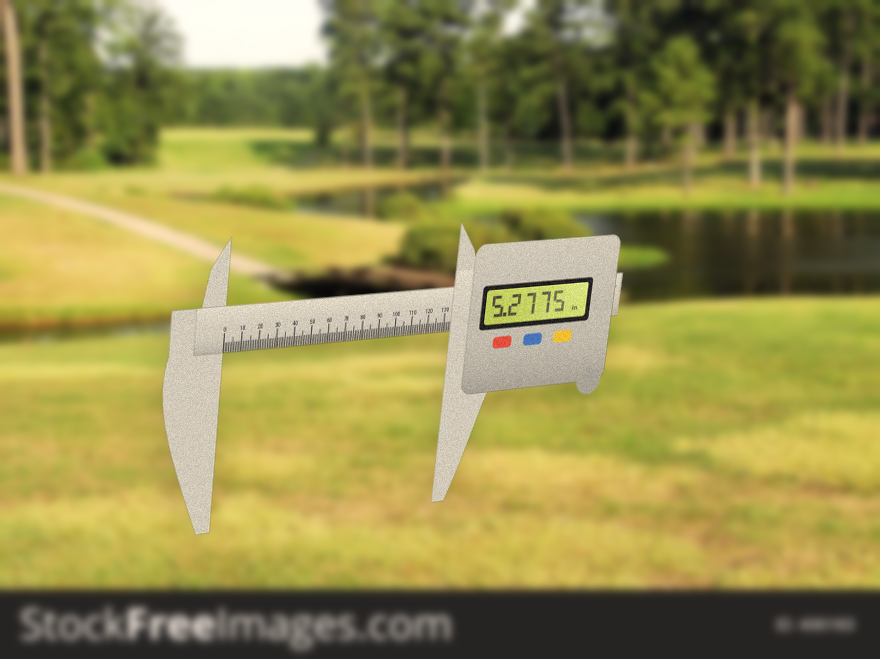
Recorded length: 5.2775 in
